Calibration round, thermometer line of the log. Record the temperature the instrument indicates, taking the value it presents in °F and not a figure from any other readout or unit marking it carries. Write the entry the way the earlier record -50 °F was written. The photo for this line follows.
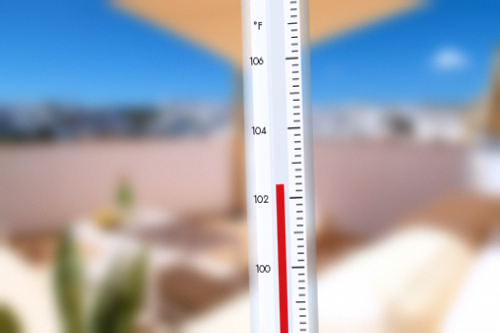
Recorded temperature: 102.4 °F
